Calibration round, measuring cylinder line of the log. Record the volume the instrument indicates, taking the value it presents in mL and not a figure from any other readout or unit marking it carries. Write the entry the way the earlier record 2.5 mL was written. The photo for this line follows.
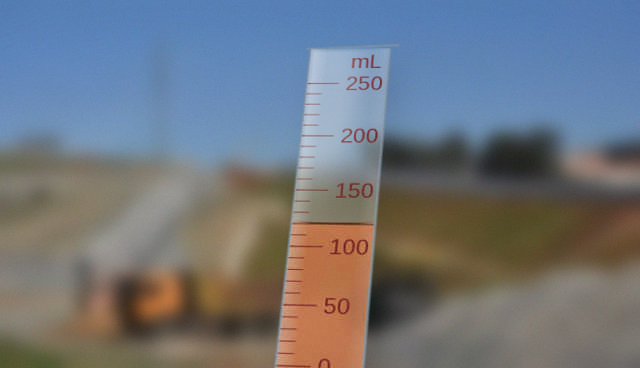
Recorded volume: 120 mL
